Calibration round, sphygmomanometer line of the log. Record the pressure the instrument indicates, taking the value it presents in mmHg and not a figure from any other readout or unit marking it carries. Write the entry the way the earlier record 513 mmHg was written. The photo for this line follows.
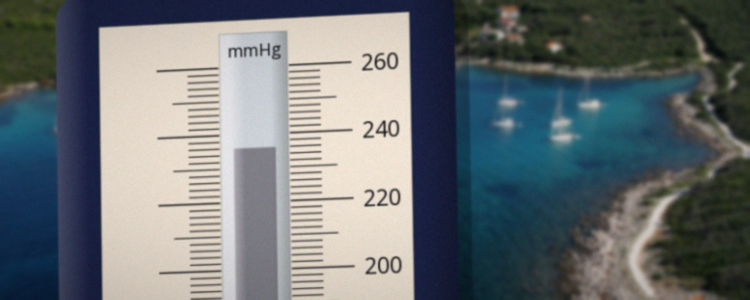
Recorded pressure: 236 mmHg
